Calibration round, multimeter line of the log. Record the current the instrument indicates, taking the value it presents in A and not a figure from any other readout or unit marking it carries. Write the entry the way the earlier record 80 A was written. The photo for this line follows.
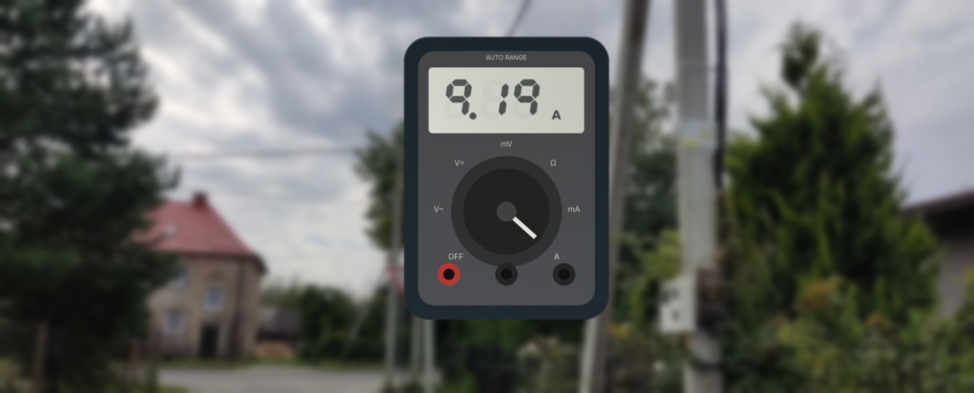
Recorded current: 9.19 A
